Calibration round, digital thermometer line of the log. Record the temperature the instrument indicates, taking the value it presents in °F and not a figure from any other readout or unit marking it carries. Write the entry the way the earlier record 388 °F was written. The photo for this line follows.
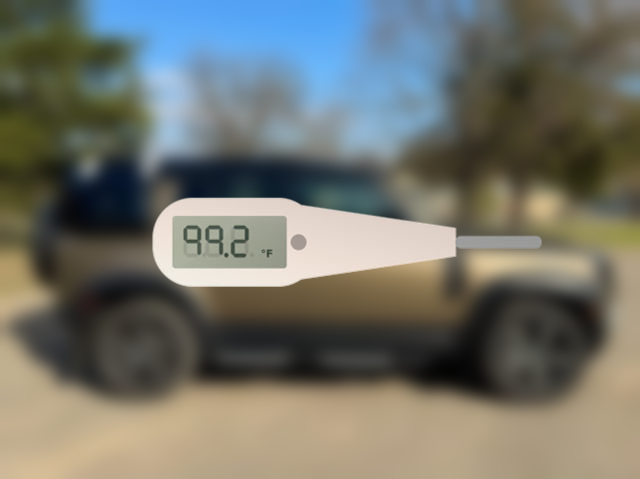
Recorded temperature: 99.2 °F
